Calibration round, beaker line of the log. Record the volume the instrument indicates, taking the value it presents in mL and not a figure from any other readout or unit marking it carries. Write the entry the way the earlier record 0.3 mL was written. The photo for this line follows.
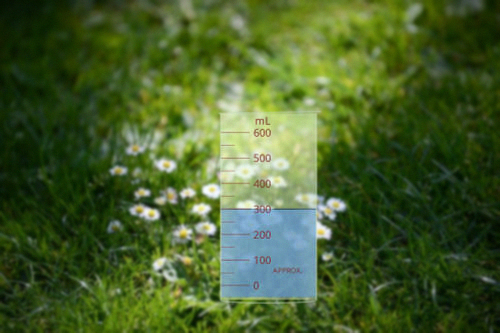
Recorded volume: 300 mL
